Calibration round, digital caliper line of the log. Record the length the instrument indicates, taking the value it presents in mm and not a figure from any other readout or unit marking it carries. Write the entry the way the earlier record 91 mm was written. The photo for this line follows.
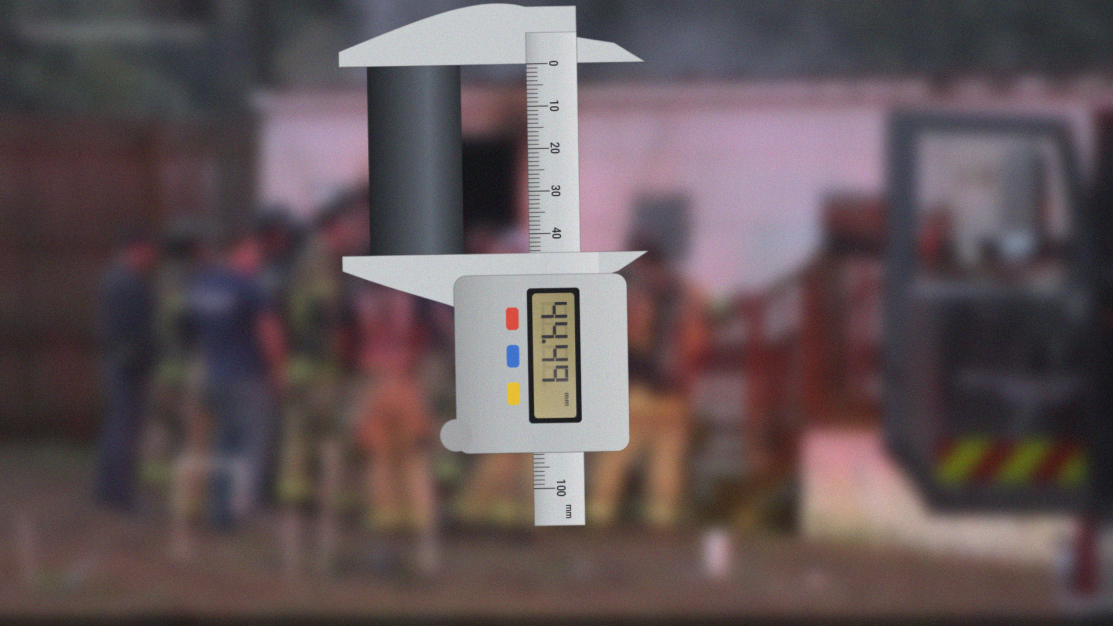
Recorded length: 44.49 mm
